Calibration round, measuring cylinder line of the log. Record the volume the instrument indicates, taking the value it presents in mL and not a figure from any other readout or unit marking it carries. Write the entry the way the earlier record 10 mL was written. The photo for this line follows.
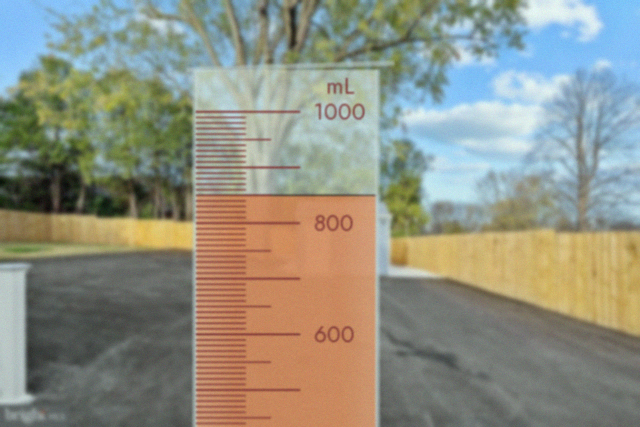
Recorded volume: 850 mL
